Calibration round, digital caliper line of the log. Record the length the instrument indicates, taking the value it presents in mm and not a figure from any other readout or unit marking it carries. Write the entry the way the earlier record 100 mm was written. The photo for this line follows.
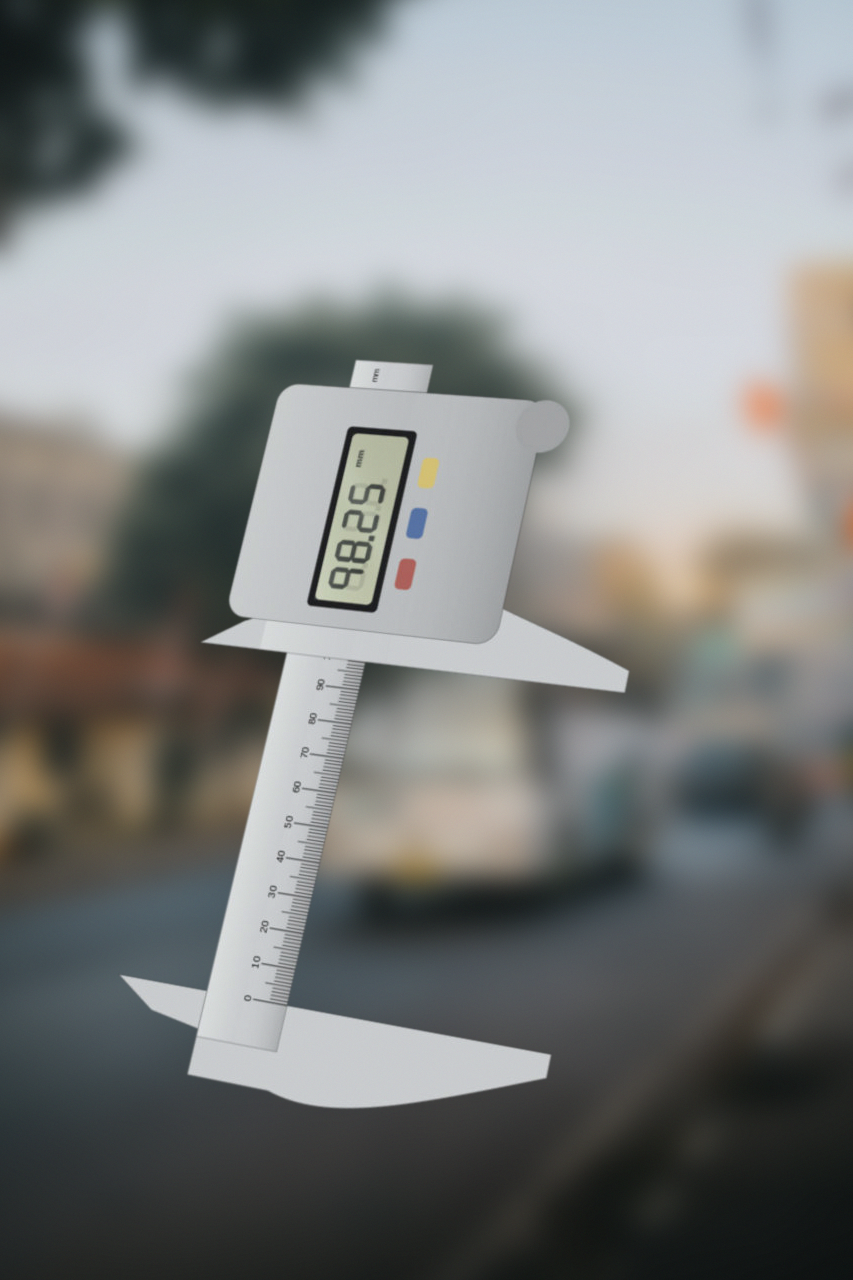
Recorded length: 98.25 mm
